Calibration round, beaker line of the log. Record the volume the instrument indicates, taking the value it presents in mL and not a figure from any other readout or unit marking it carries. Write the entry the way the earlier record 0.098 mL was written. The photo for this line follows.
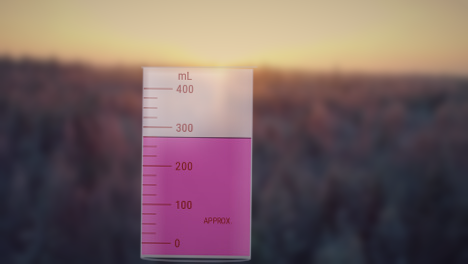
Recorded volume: 275 mL
